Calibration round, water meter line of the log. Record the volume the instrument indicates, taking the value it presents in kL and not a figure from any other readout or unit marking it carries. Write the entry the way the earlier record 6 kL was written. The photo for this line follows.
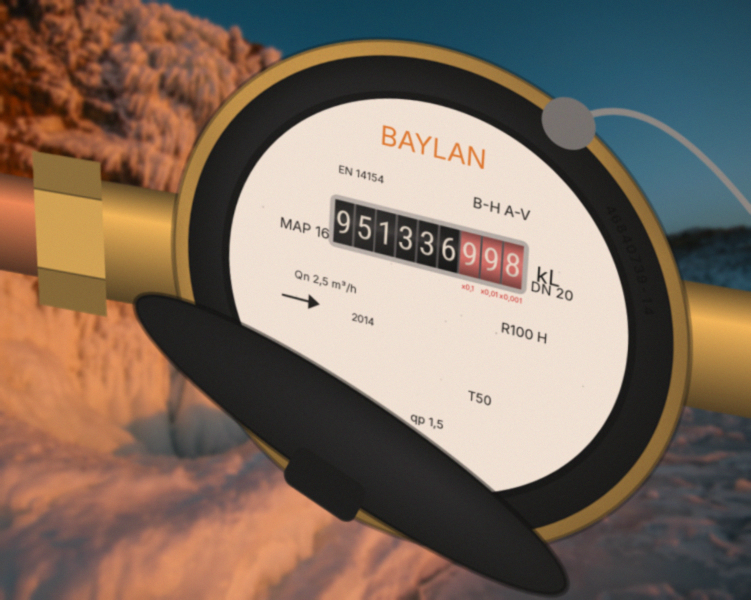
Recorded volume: 951336.998 kL
